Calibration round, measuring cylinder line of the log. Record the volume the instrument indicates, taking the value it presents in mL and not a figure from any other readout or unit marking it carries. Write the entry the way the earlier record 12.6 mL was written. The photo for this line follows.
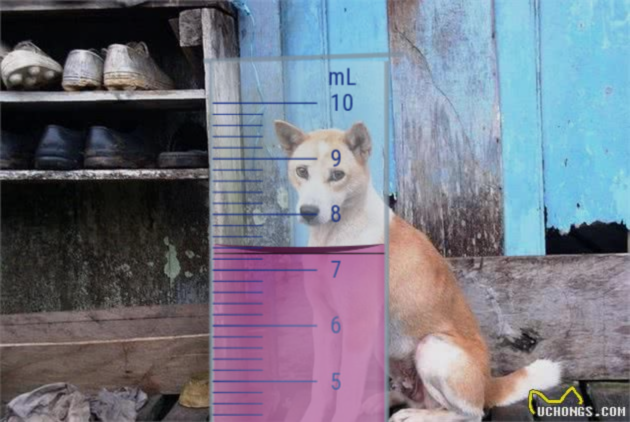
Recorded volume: 7.3 mL
